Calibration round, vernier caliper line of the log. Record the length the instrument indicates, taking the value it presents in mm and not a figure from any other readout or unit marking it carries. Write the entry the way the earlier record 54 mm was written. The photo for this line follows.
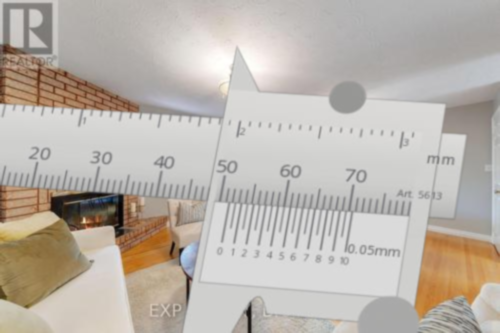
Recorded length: 51.5 mm
